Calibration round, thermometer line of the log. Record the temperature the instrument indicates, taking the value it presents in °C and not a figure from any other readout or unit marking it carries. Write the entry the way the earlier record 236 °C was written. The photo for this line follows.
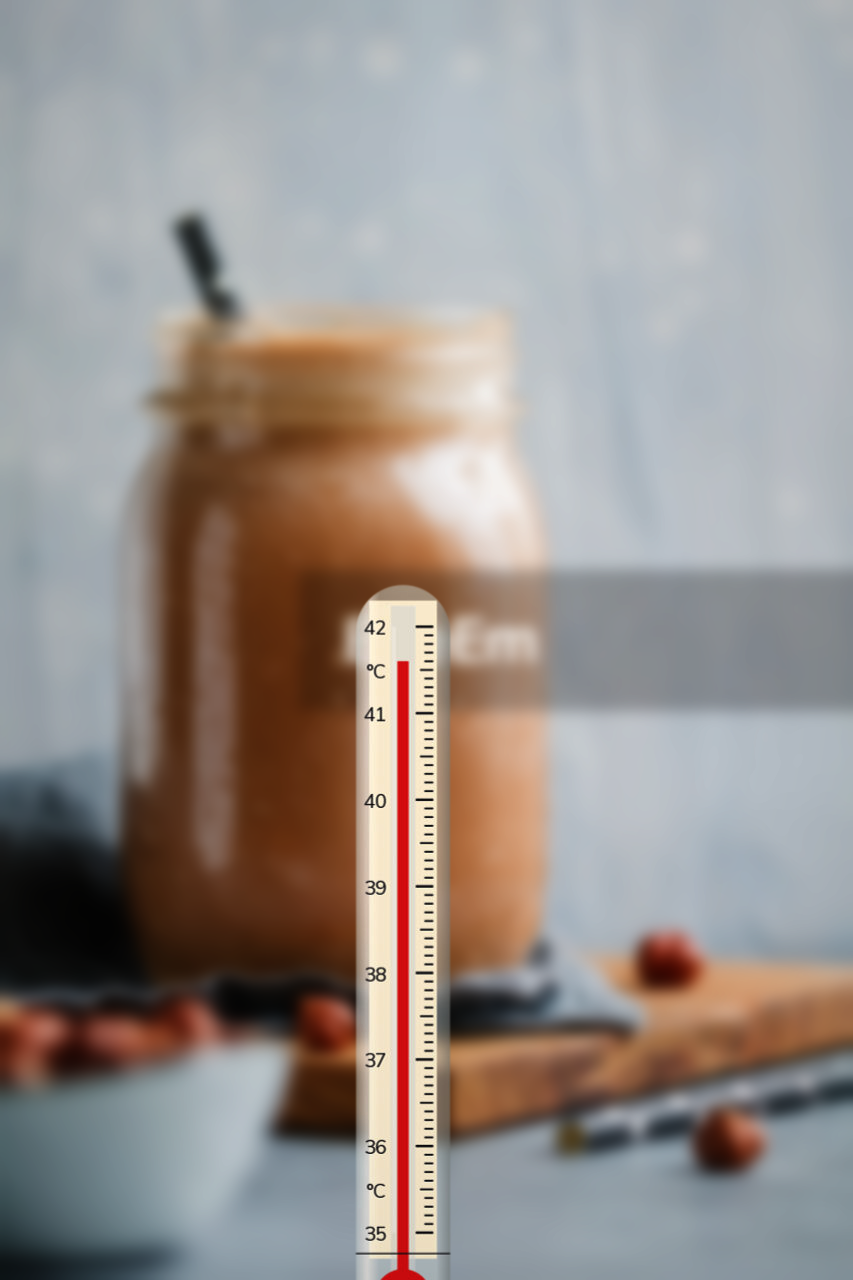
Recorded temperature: 41.6 °C
